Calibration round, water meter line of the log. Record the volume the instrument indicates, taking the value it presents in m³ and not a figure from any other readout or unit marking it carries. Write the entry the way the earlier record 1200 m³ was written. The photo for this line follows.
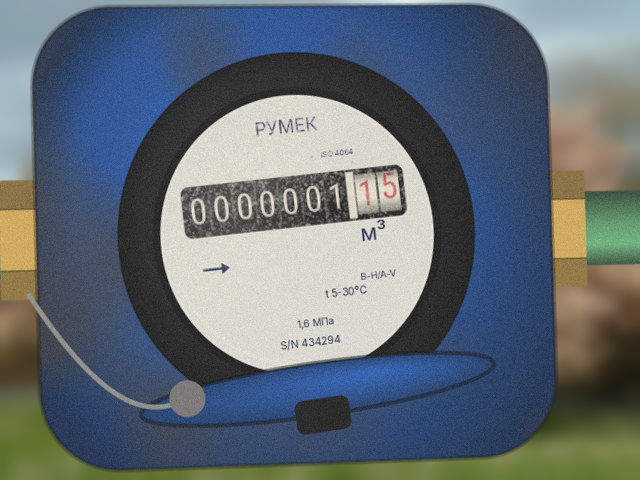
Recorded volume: 1.15 m³
